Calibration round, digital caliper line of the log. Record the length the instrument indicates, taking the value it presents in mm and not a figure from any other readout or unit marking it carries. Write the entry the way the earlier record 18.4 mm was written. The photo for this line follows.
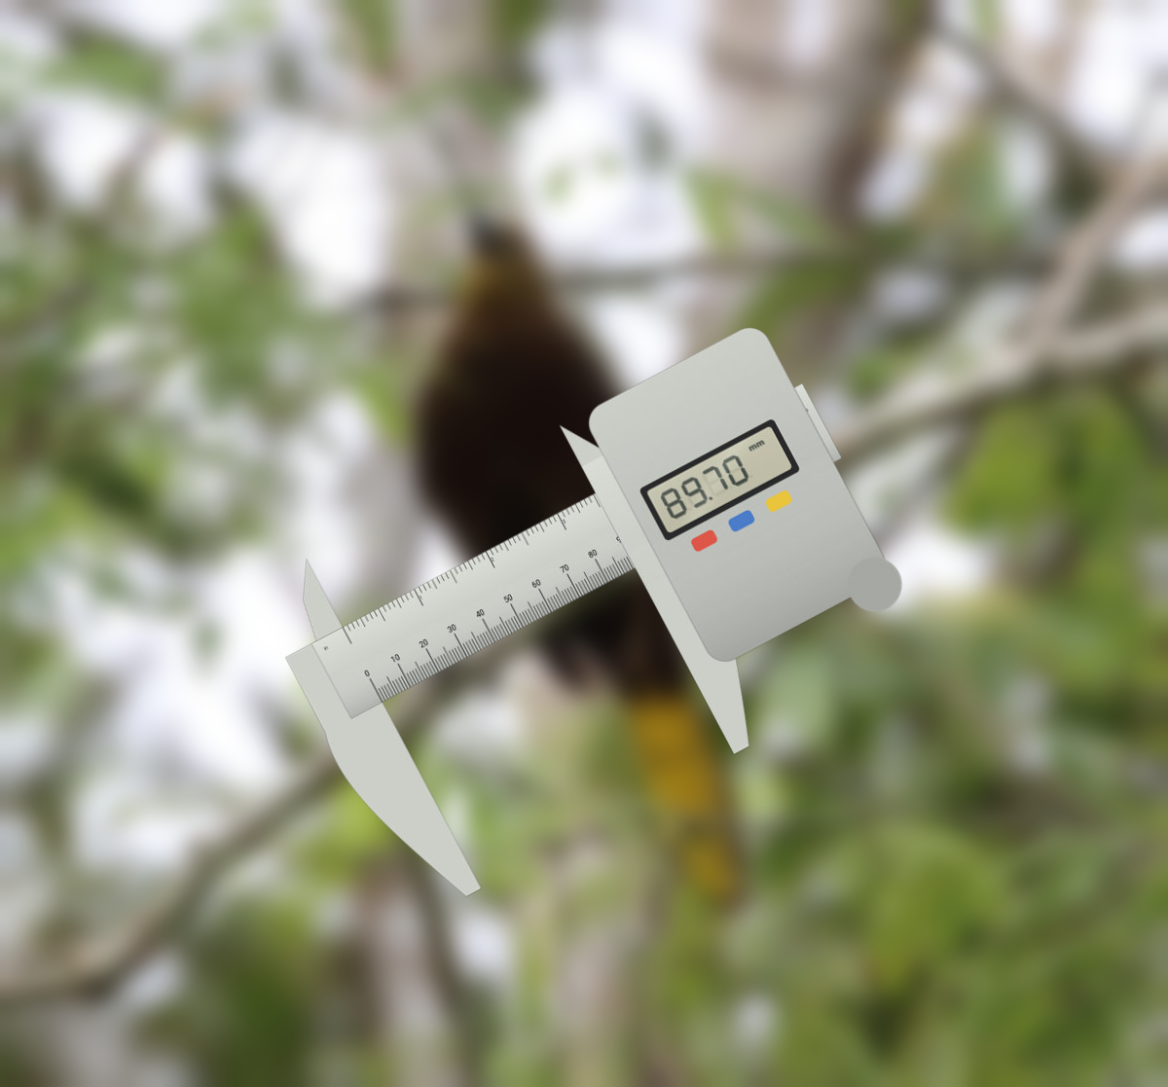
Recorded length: 89.70 mm
